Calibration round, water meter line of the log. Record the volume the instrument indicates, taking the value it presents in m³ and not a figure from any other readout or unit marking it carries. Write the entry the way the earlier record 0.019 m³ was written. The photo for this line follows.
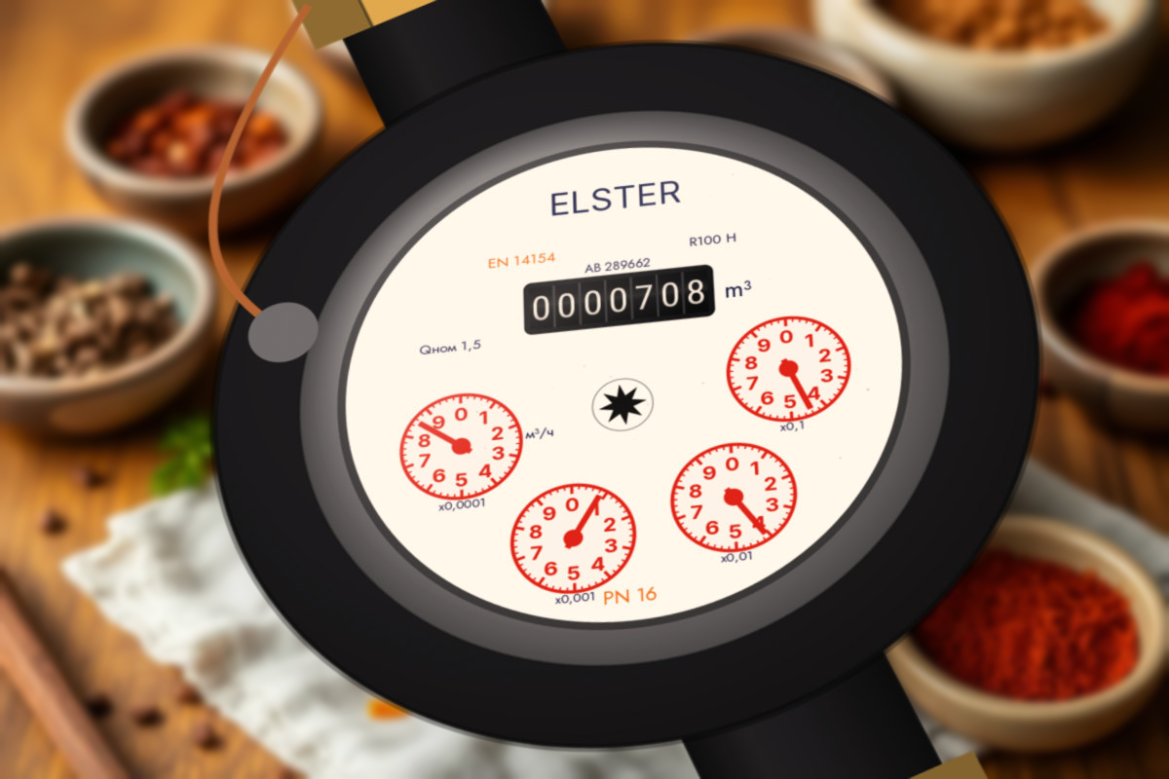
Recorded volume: 708.4408 m³
